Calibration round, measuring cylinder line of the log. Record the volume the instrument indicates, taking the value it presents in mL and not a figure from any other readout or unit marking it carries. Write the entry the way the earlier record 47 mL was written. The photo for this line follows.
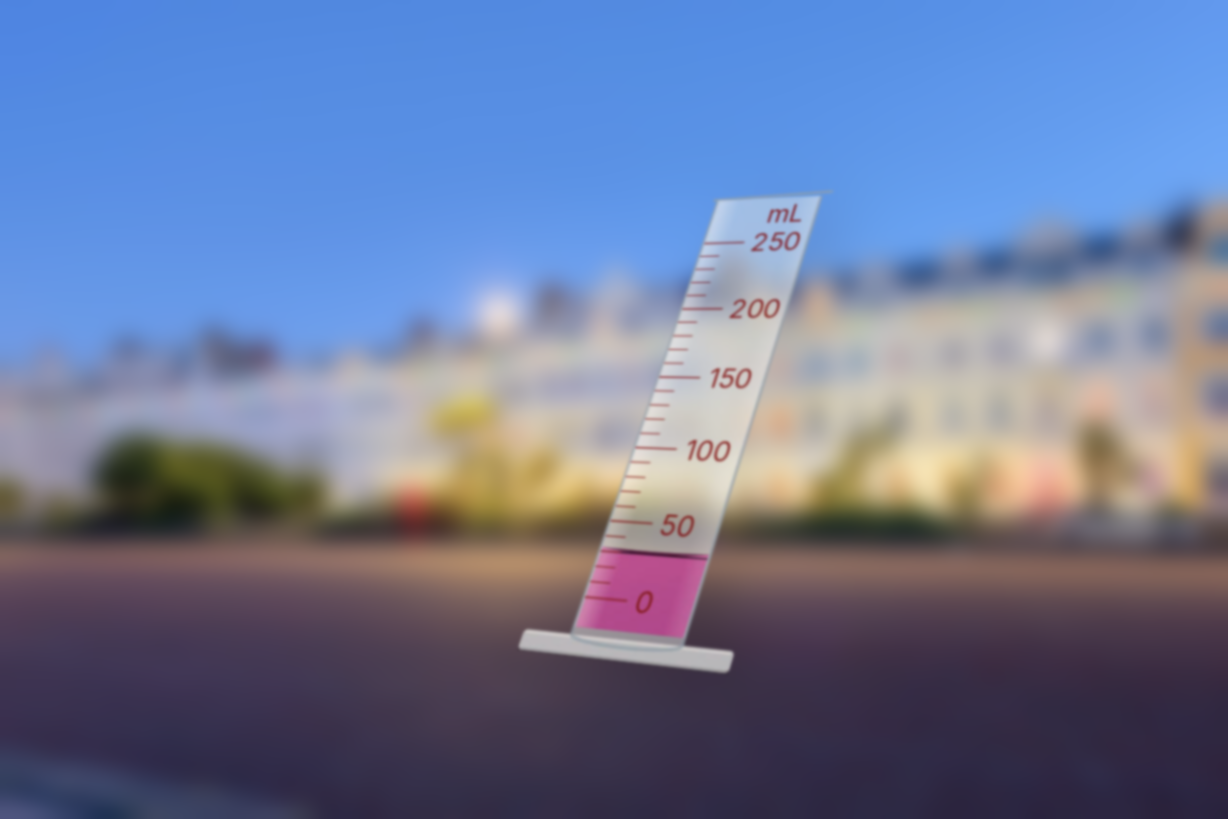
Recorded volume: 30 mL
